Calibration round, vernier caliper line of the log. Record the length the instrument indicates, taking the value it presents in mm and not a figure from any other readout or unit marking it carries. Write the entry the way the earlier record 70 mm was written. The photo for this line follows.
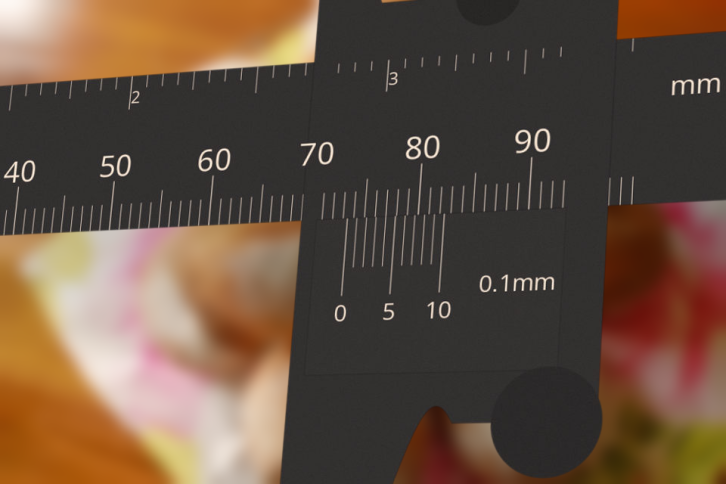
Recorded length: 73.4 mm
